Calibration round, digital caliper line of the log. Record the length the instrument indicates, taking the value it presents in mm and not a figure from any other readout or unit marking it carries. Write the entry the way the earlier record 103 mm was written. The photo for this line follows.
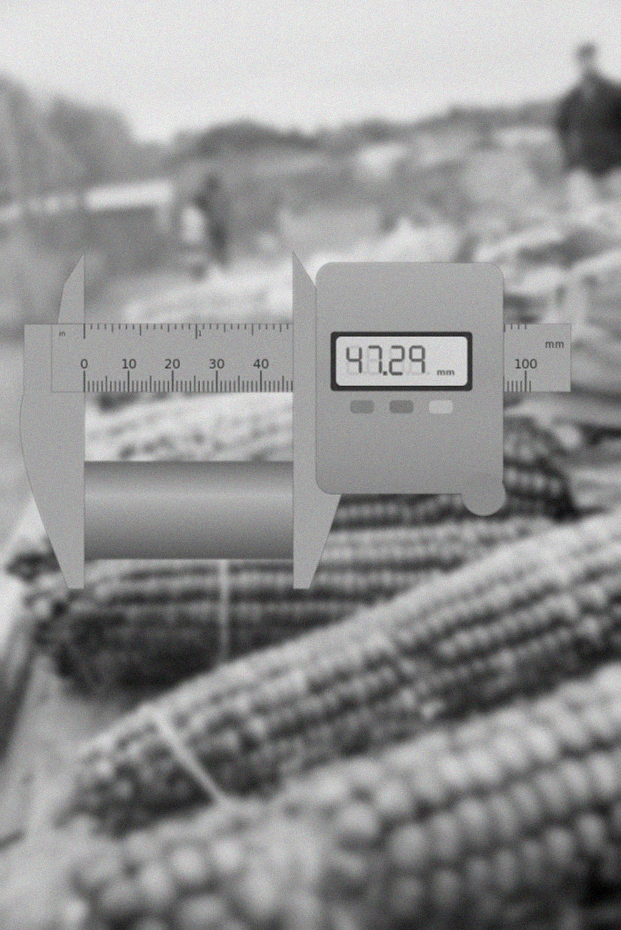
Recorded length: 47.29 mm
